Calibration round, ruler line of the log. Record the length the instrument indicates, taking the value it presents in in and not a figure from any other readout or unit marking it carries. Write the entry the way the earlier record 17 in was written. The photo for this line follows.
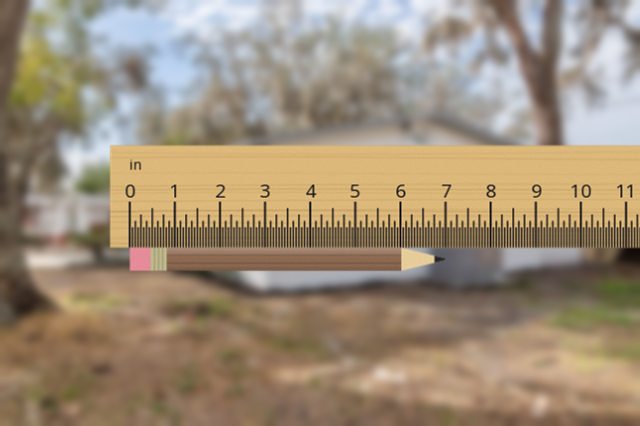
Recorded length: 7 in
